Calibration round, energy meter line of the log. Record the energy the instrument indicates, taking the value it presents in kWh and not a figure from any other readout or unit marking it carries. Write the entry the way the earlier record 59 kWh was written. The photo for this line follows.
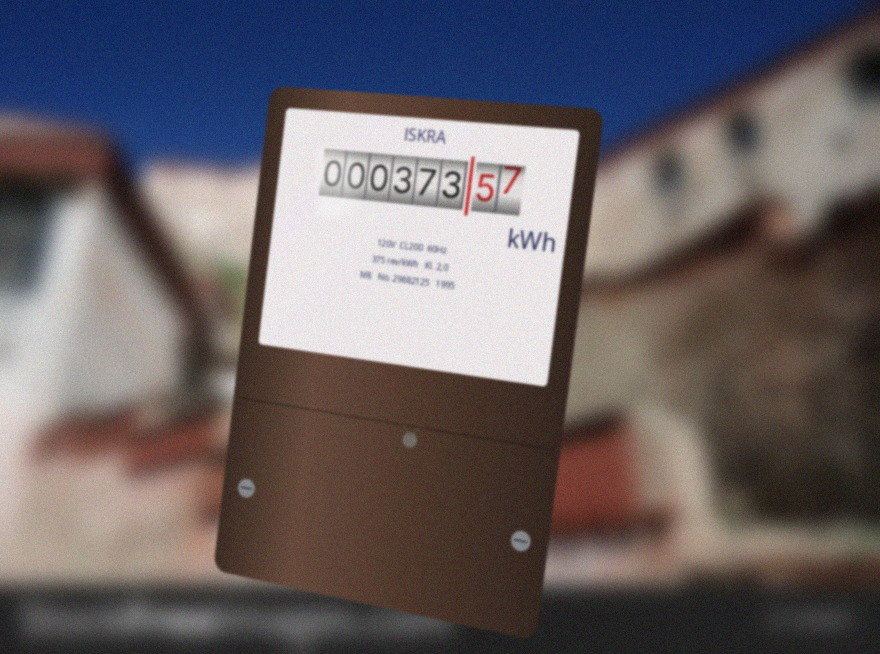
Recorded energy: 373.57 kWh
